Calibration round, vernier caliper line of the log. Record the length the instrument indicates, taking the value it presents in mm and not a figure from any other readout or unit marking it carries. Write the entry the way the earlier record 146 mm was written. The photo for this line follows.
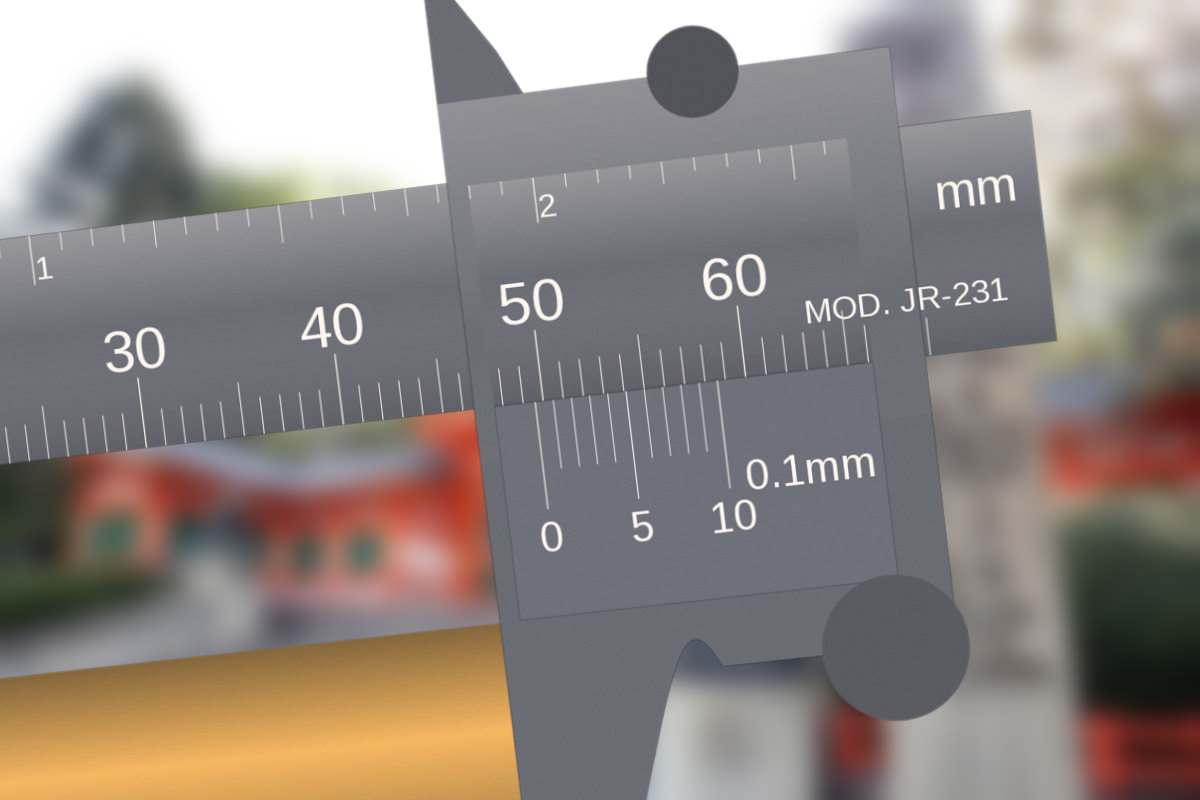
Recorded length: 49.6 mm
